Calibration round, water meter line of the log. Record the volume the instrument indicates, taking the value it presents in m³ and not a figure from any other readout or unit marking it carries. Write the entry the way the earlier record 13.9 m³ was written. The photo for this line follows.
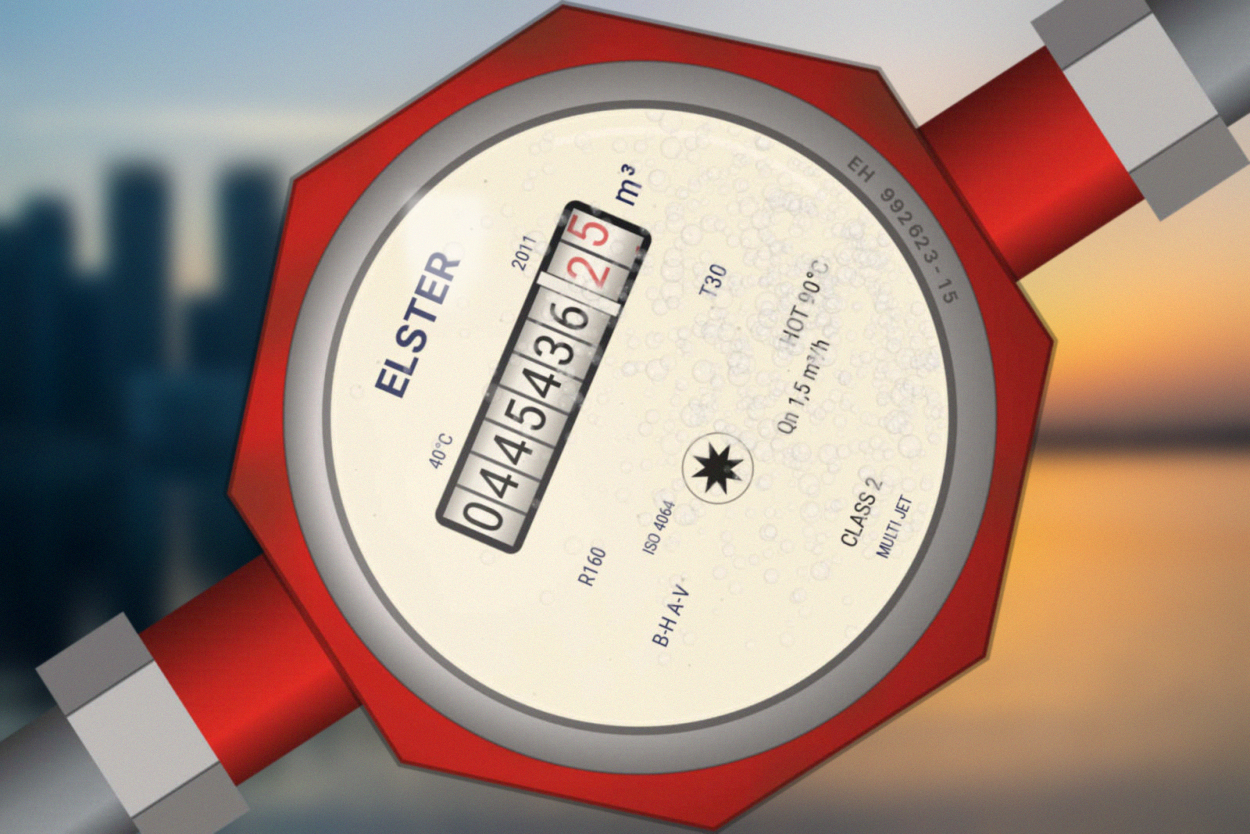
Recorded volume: 445436.25 m³
